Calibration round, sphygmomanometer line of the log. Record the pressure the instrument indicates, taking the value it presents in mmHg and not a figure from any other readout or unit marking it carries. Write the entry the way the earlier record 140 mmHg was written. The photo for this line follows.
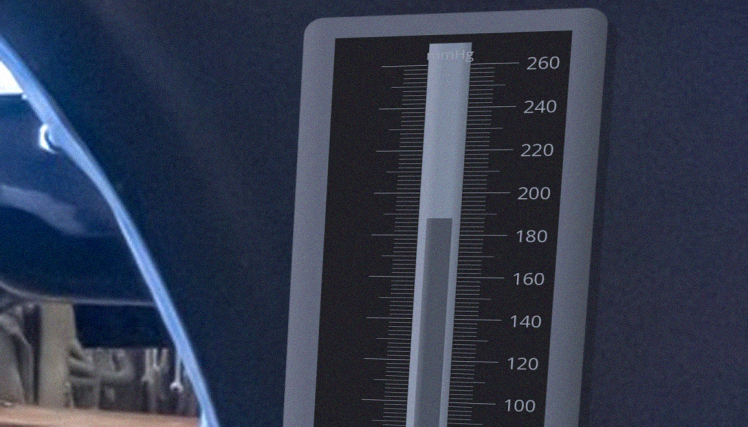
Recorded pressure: 188 mmHg
